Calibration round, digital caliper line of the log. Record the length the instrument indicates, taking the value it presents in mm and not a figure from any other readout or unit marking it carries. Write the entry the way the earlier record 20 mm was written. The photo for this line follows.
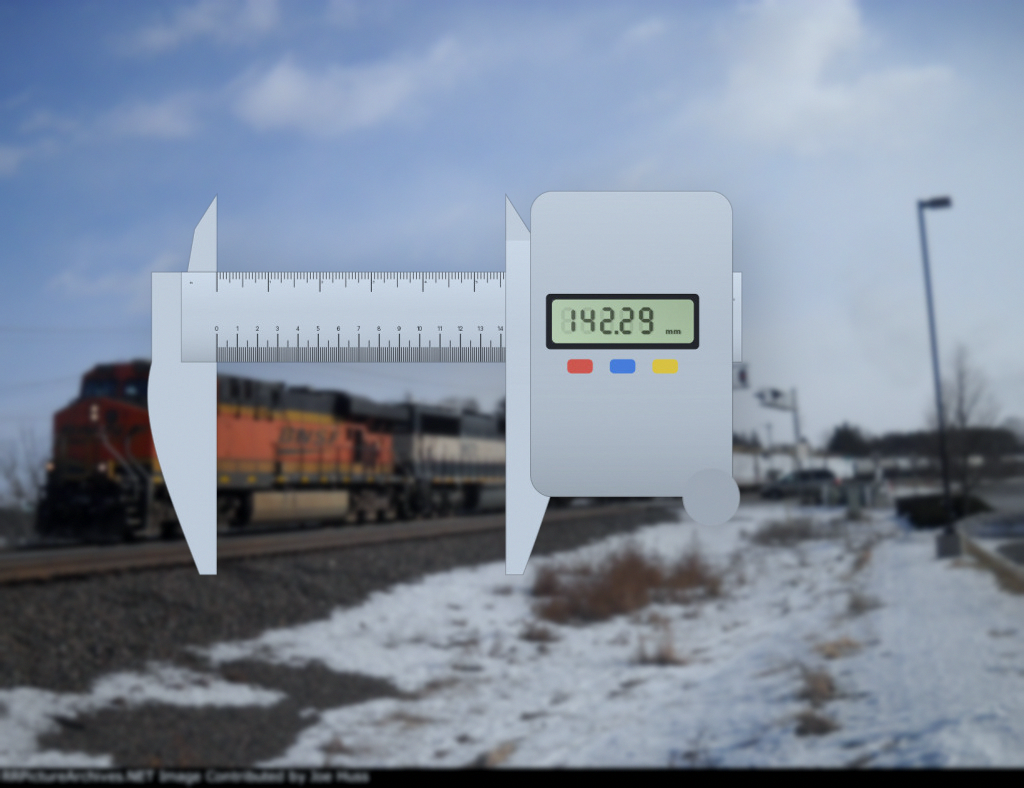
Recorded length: 142.29 mm
